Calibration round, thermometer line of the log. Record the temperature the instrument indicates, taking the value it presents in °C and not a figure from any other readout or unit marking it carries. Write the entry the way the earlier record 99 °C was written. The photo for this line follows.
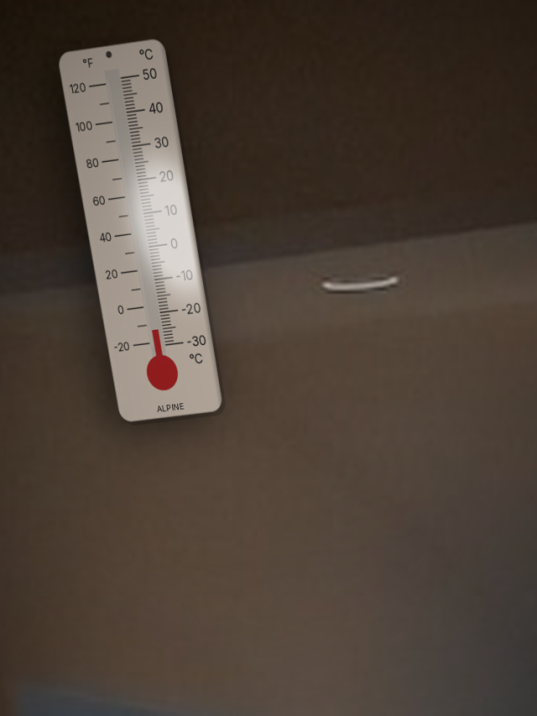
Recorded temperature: -25 °C
